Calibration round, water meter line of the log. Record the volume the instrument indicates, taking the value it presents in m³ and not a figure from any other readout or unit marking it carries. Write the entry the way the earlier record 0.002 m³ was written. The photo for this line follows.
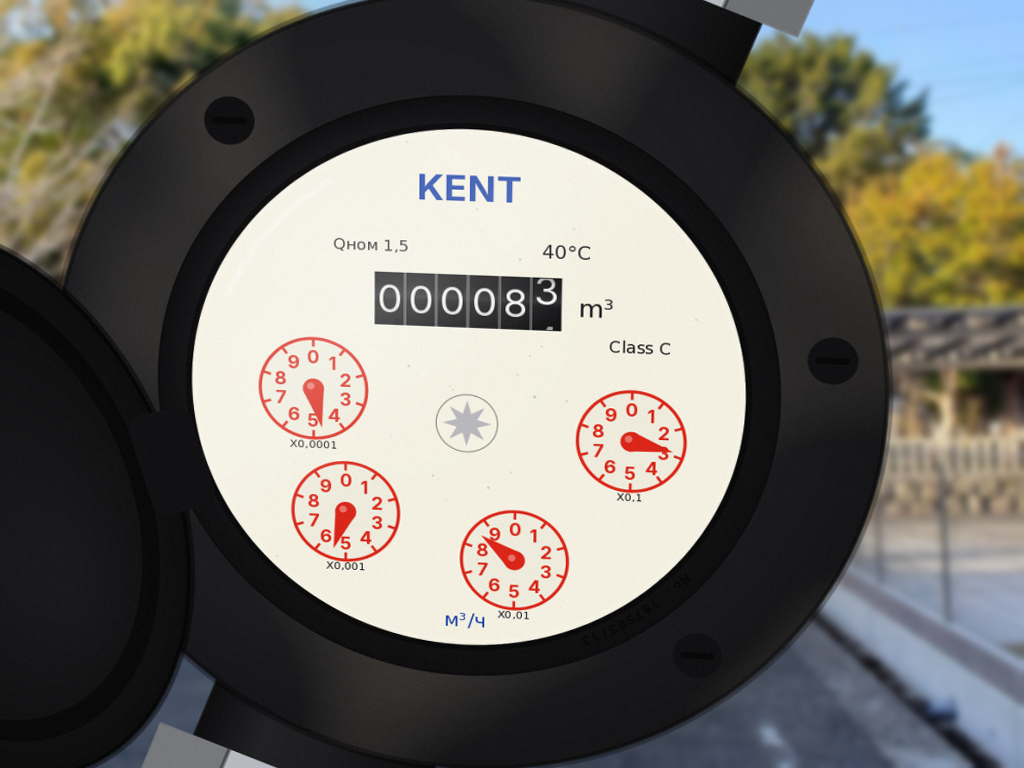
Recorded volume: 83.2854 m³
